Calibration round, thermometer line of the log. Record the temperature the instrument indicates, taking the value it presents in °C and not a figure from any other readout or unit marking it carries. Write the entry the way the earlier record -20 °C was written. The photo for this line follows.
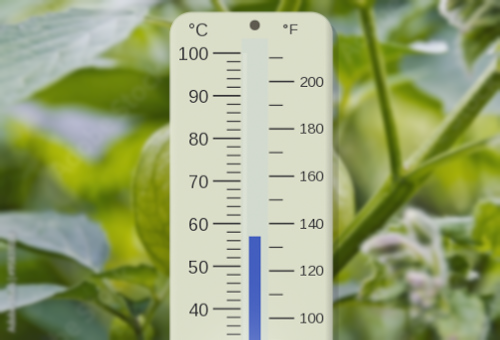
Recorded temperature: 57 °C
